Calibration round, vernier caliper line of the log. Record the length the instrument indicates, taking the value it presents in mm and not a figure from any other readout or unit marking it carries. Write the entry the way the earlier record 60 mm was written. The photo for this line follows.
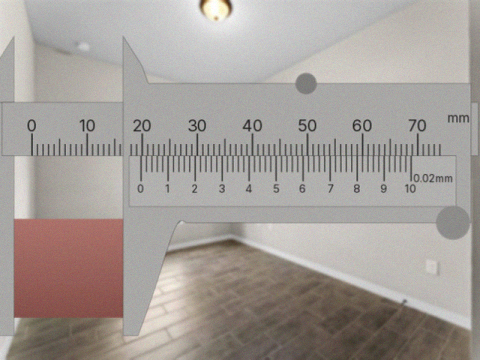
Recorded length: 19.8 mm
